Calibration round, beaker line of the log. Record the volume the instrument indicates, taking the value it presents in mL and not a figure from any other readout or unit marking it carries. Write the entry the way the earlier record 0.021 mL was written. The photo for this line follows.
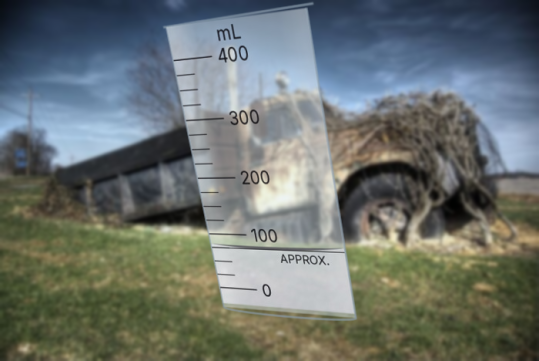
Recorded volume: 75 mL
